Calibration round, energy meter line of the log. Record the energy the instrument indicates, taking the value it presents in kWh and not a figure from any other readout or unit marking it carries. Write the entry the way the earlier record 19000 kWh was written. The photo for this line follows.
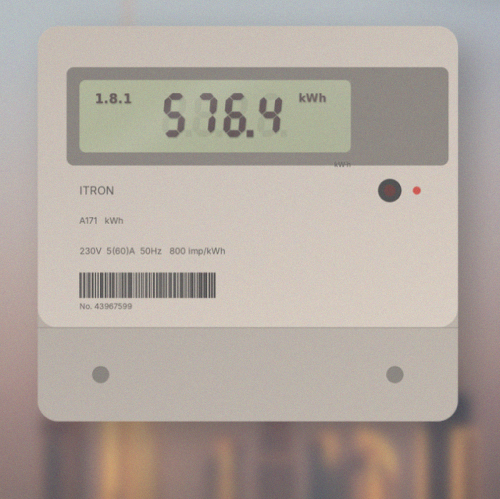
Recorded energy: 576.4 kWh
